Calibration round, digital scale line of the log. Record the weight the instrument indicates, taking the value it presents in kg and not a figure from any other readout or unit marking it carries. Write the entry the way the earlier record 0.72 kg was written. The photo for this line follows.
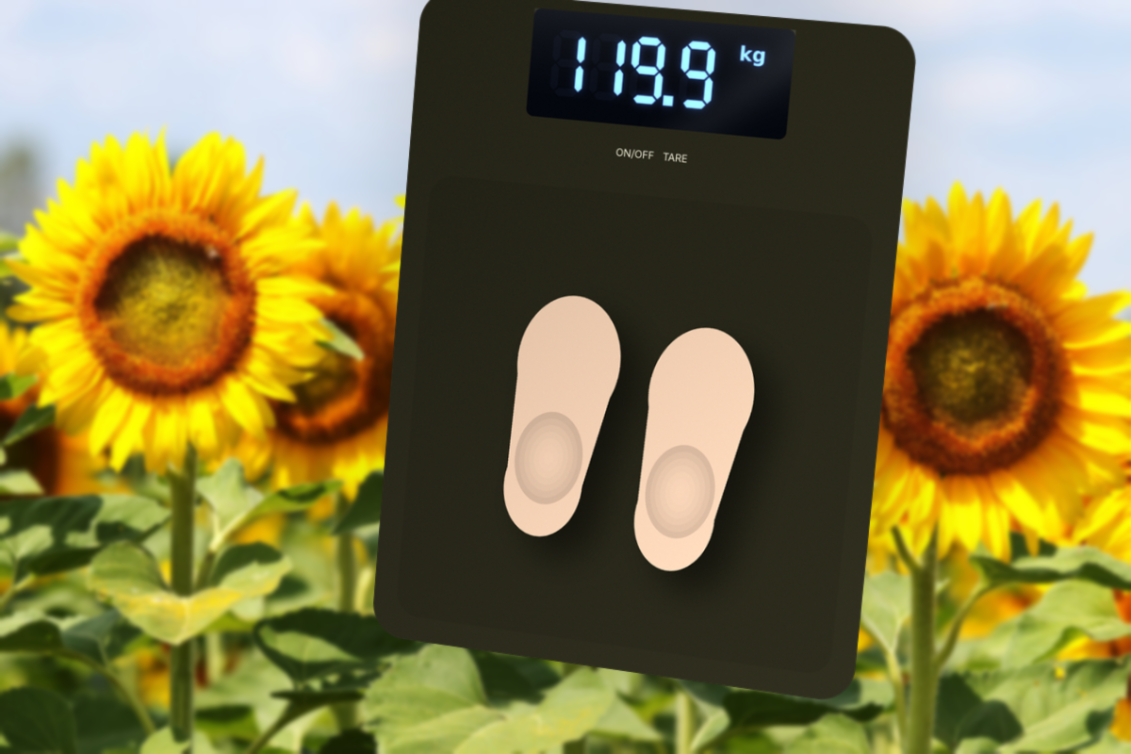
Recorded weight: 119.9 kg
